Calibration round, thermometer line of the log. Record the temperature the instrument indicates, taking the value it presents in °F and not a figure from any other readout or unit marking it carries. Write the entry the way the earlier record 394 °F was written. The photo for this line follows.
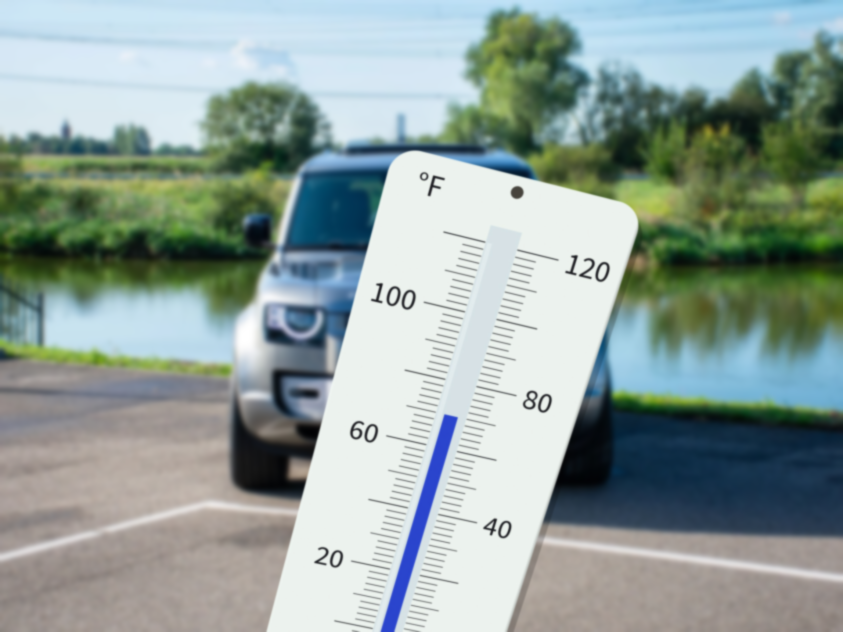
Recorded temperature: 70 °F
